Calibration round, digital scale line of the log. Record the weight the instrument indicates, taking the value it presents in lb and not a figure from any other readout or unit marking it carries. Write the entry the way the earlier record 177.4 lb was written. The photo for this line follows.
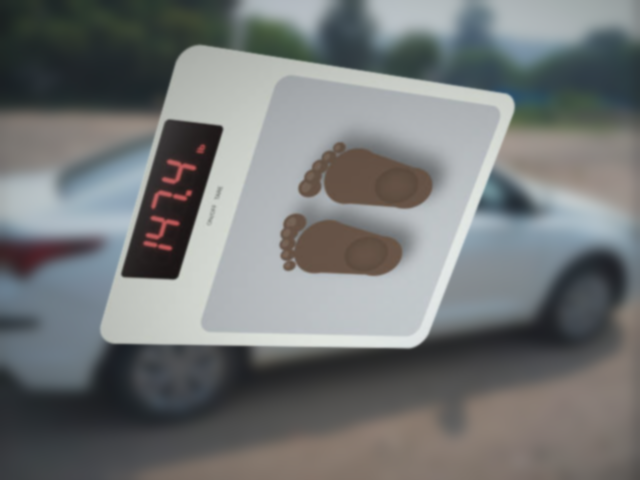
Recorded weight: 147.4 lb
